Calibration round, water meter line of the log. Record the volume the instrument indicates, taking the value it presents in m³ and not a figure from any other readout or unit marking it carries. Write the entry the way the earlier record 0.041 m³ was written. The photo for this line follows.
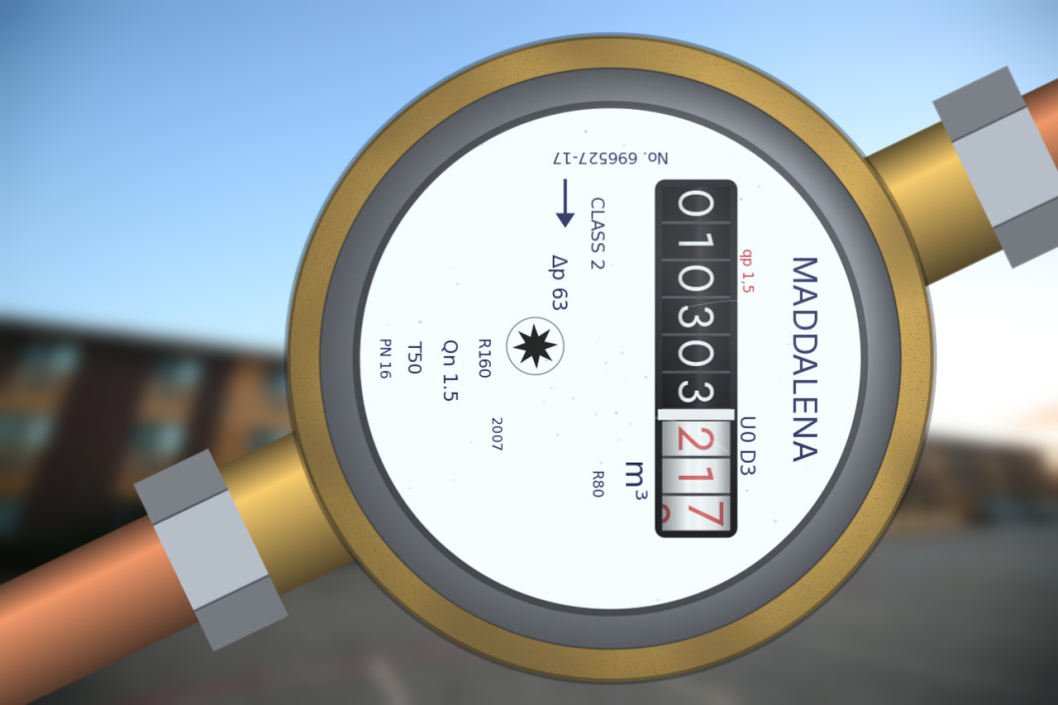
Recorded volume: 10303.217 m³
